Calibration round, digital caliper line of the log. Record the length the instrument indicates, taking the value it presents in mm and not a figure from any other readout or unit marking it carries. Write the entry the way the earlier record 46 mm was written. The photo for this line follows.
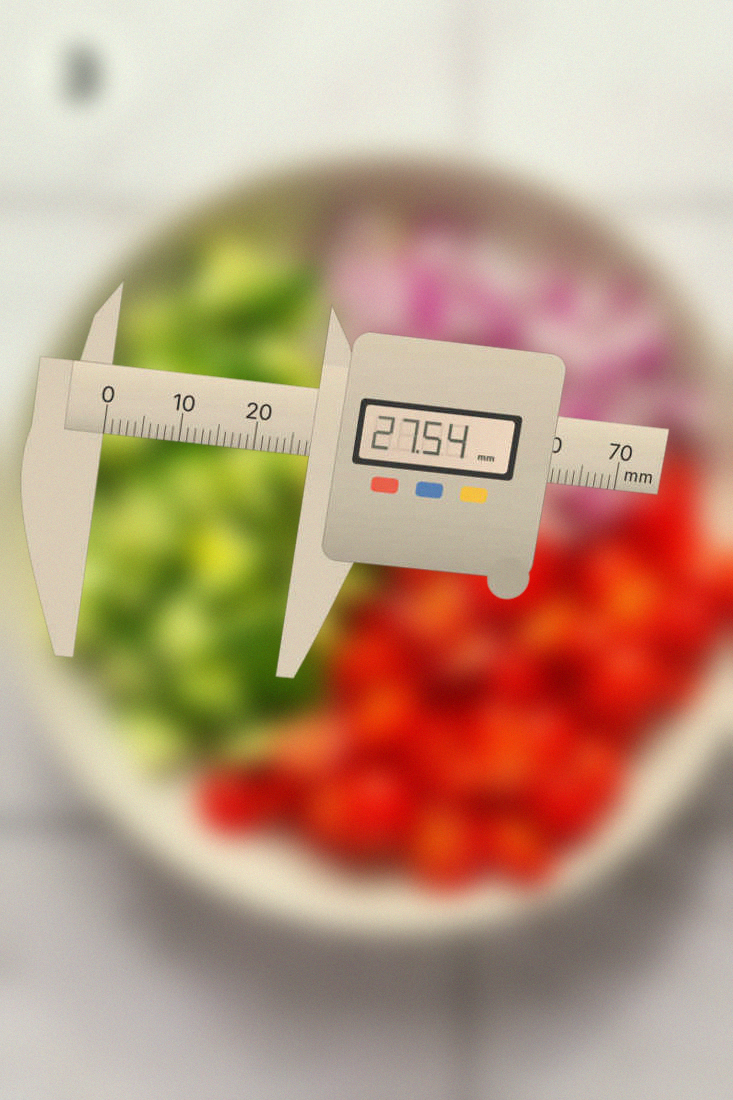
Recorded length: 27.54 mm
